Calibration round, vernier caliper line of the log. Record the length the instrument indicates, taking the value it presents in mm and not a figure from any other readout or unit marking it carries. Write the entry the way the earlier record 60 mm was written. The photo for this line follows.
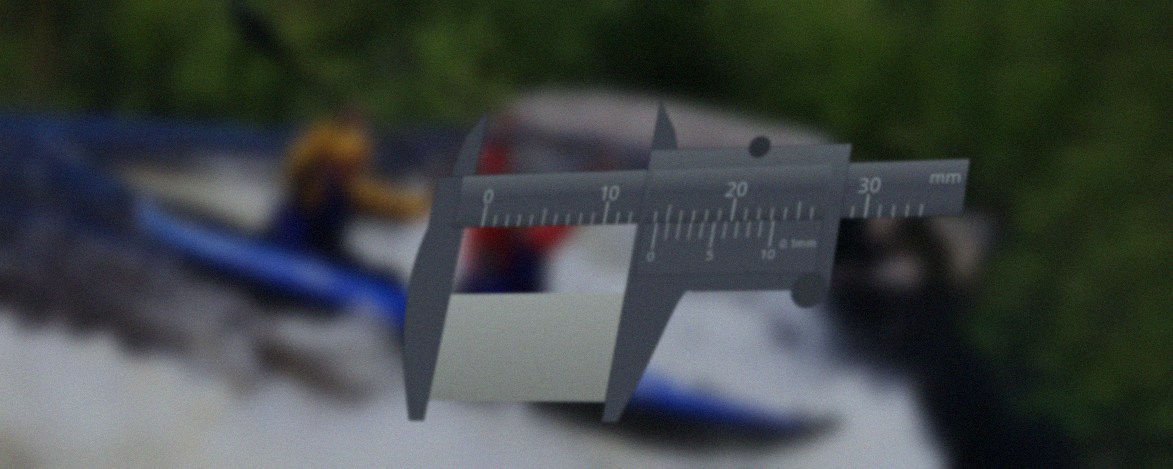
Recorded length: 14.2 mm
